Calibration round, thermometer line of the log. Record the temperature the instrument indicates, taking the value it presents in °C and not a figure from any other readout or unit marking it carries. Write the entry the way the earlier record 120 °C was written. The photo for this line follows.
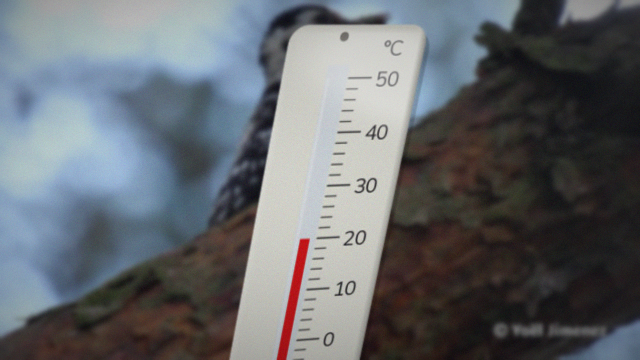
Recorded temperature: 20 °C
